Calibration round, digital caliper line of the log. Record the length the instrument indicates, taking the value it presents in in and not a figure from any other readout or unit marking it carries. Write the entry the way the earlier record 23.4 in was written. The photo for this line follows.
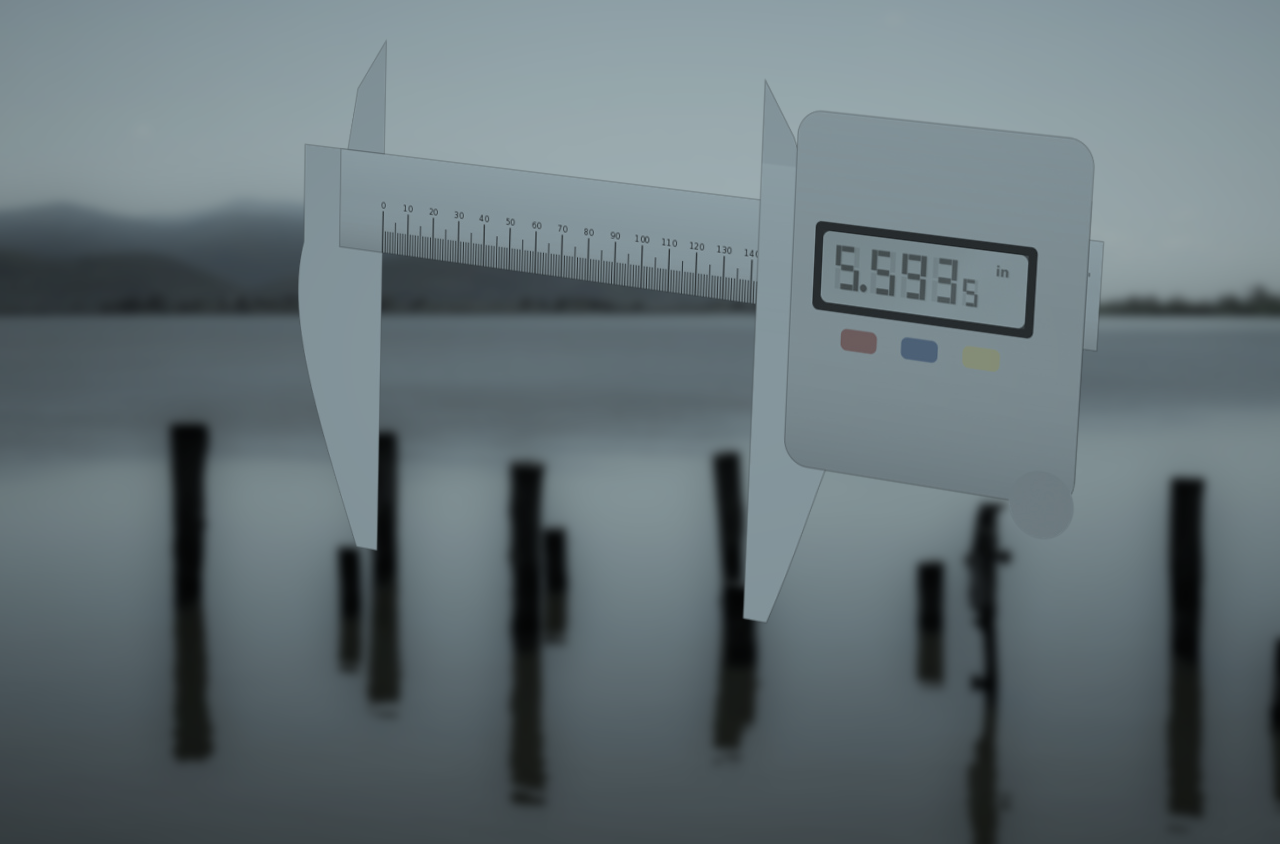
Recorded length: 5.5935 in
